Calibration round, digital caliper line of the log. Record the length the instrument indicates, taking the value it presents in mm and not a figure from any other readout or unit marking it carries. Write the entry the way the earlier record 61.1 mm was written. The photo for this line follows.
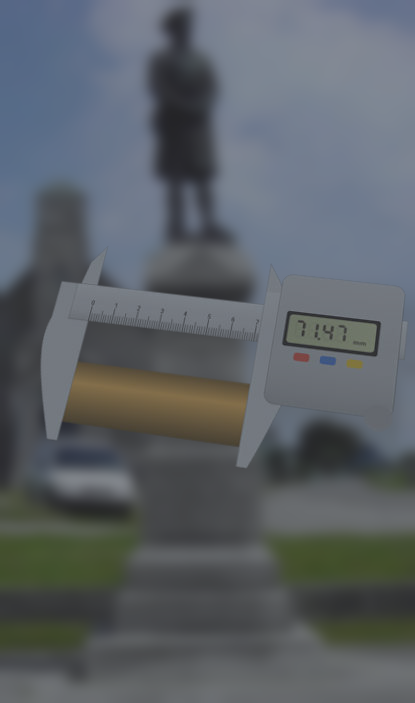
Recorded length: 71.47 mm
